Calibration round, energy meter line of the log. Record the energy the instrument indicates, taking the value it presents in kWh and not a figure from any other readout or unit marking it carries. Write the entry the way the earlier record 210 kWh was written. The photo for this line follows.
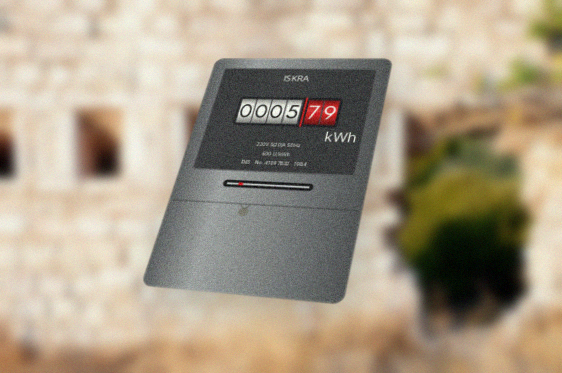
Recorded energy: 5.79 kWh
